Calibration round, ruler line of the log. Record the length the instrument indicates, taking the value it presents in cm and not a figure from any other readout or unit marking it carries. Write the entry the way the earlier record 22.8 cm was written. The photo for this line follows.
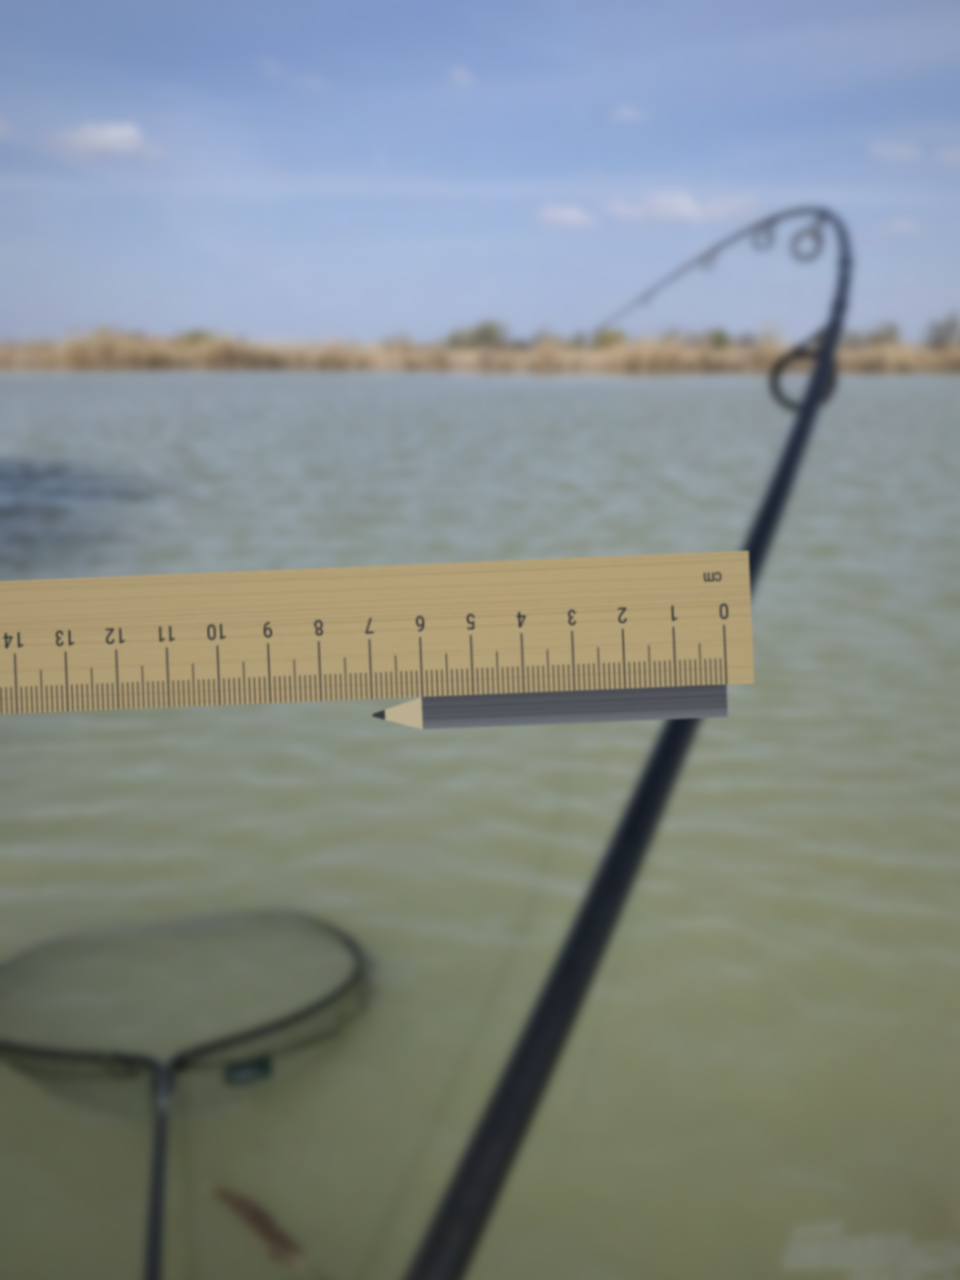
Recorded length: 7 cm
